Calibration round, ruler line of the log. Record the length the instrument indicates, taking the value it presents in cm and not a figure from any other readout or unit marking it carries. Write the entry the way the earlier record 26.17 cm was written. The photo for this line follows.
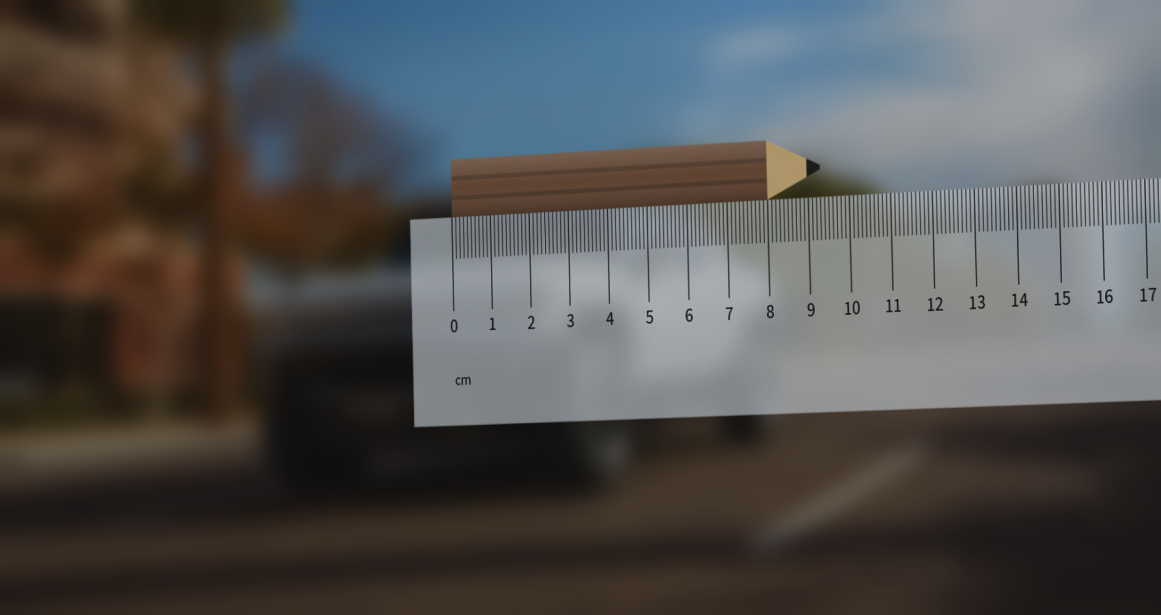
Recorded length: 9.3 cm
